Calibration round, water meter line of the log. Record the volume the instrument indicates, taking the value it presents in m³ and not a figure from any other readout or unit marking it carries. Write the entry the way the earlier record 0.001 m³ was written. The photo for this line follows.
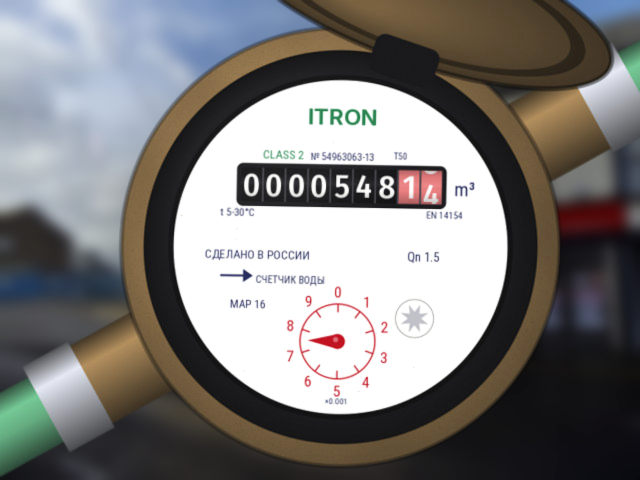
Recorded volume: 548.137 m³
